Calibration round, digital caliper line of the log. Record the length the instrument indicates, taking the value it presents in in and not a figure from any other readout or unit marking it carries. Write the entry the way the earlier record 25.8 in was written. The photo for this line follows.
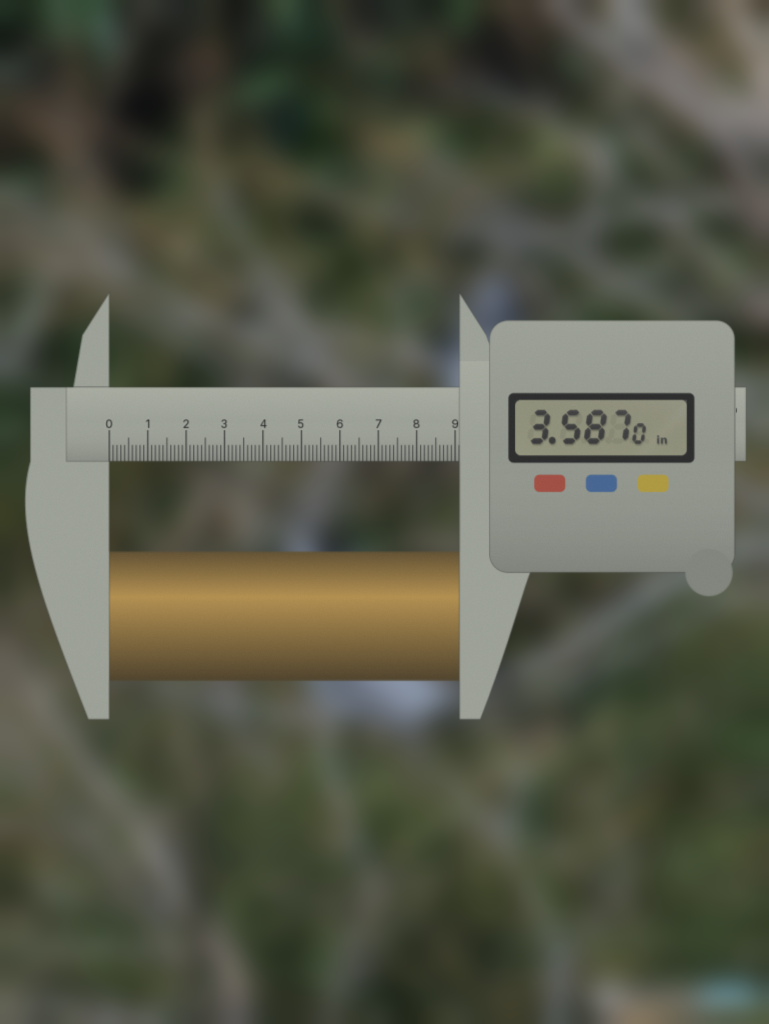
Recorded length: 3.5870 in
